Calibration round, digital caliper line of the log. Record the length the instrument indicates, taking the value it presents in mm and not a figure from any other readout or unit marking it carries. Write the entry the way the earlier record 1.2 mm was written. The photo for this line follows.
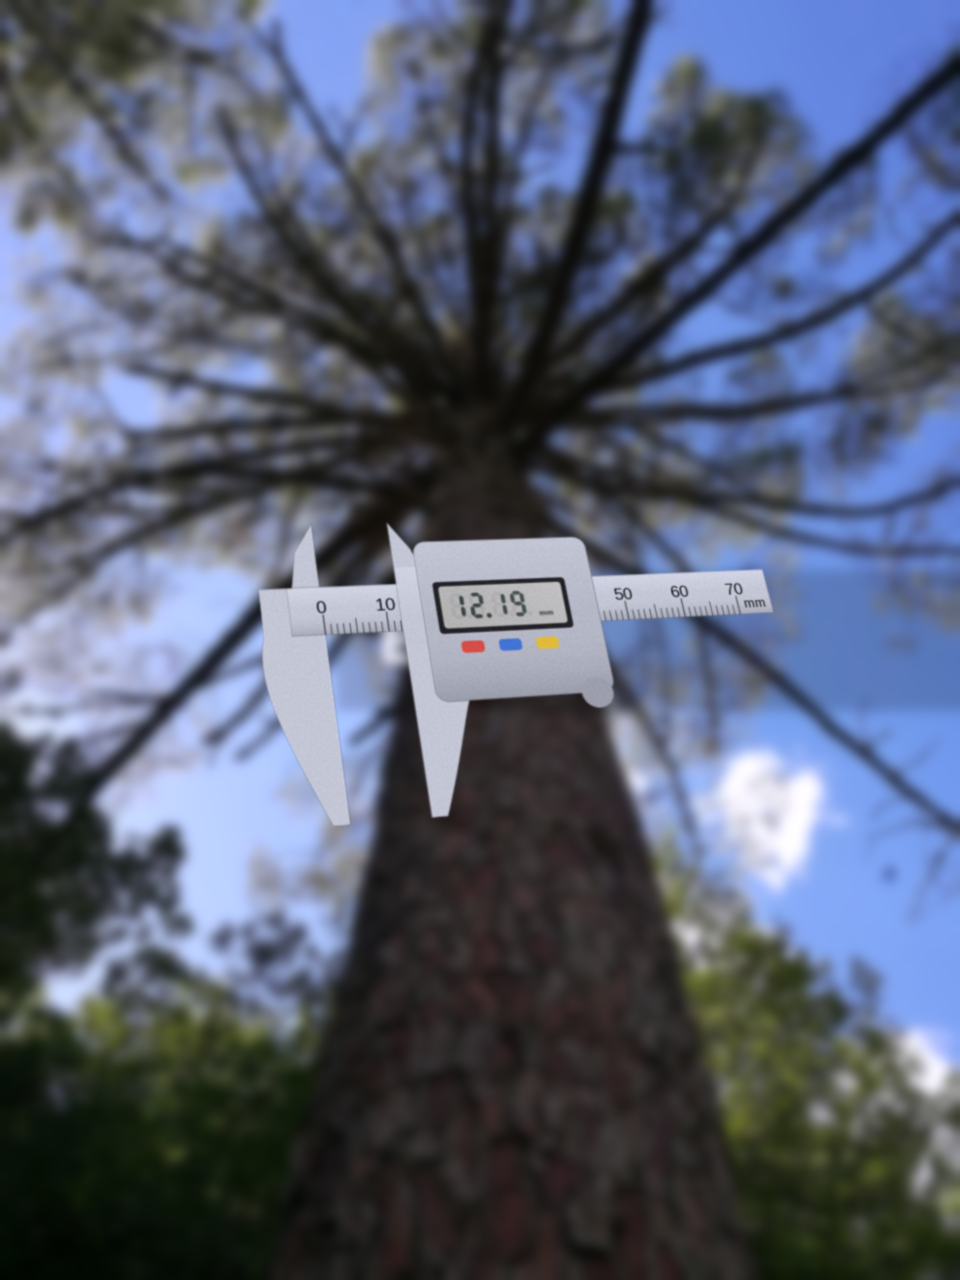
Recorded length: 12.19 mm
